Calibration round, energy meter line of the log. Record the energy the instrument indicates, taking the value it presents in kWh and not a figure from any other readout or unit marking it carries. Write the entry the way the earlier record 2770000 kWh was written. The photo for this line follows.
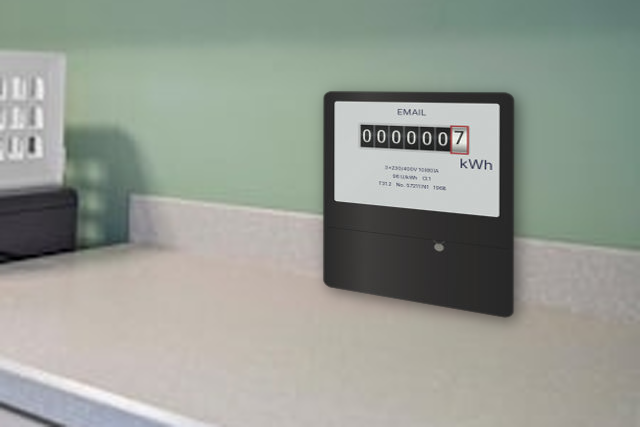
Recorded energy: 0.7 kWh
